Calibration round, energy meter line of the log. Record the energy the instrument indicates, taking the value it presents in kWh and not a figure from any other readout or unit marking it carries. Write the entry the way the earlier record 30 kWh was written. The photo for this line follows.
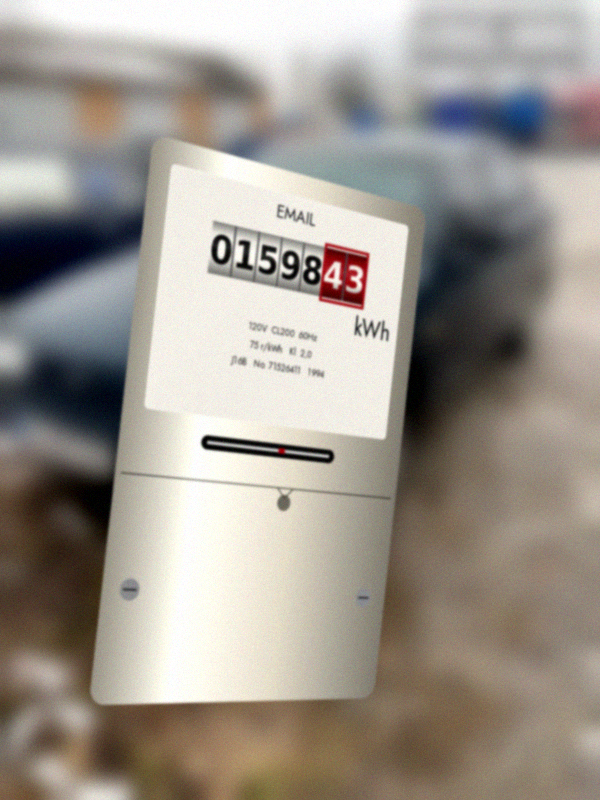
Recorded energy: 1598.43 kWh
